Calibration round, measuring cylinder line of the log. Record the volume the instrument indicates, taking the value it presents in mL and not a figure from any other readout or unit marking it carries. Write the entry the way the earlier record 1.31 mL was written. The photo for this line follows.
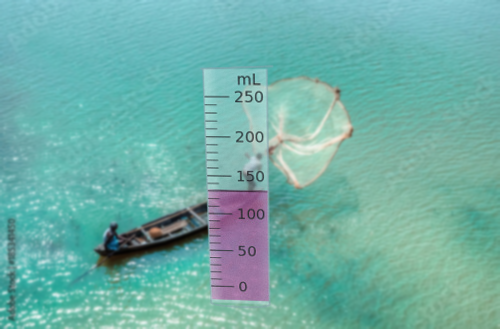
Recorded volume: 130 mL
